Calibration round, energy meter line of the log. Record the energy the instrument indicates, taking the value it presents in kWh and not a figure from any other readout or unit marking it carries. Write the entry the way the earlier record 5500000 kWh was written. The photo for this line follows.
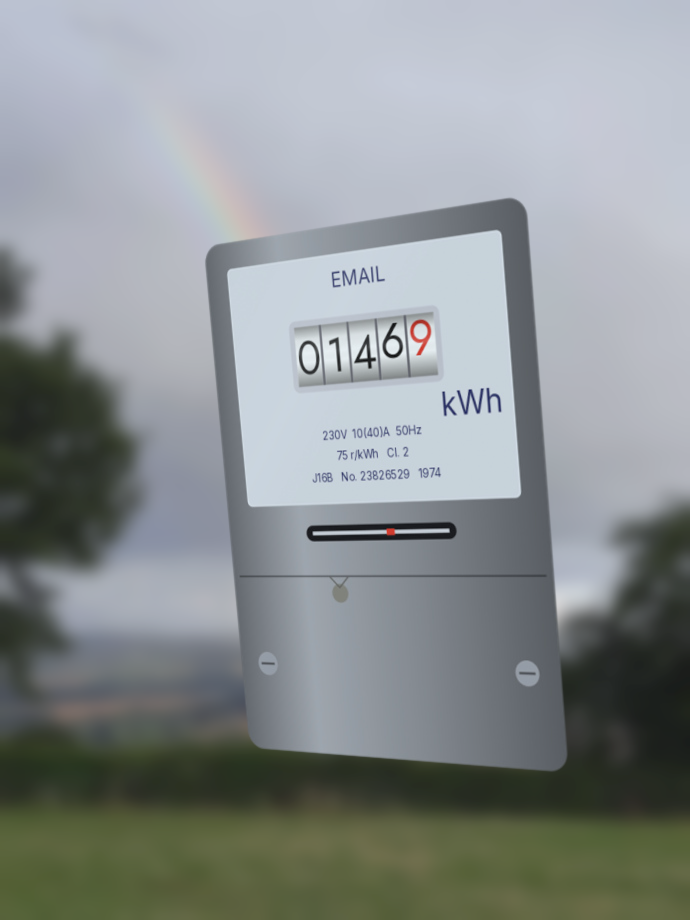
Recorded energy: 146.9 kWh
